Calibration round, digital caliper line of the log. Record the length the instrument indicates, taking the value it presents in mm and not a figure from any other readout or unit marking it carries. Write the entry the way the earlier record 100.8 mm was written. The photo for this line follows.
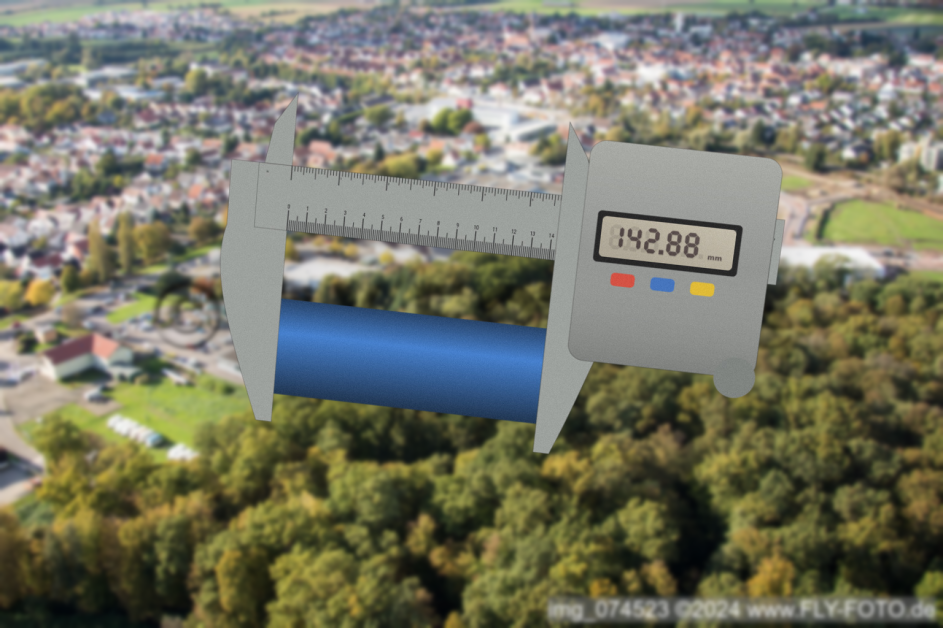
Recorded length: 142.88 mm
